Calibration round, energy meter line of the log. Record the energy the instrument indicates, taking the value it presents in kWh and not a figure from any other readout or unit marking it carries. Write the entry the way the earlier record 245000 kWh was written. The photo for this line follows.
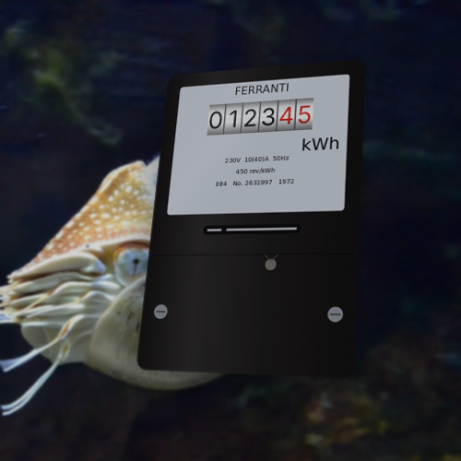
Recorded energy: 123.45 kWh
